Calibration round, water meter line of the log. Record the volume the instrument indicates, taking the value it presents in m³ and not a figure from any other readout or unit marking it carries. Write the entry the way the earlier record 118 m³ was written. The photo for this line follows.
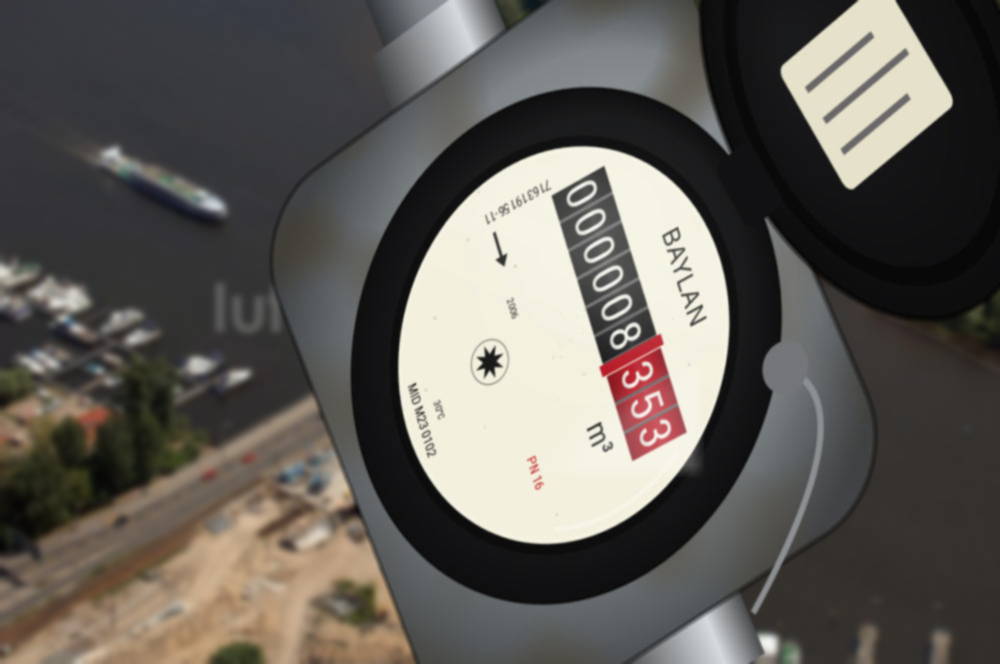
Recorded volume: 8.353 m³
